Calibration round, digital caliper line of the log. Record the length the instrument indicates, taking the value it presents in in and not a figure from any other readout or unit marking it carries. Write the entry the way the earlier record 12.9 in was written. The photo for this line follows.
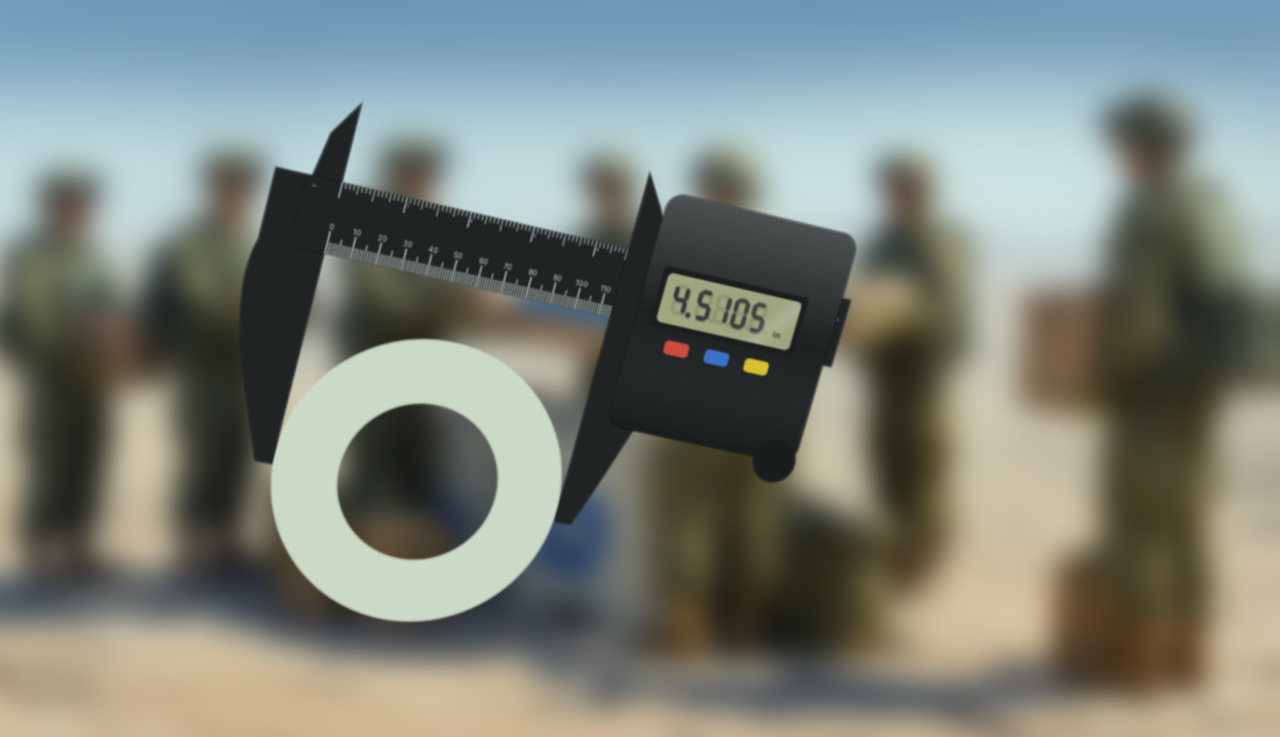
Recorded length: 4.5105 in
